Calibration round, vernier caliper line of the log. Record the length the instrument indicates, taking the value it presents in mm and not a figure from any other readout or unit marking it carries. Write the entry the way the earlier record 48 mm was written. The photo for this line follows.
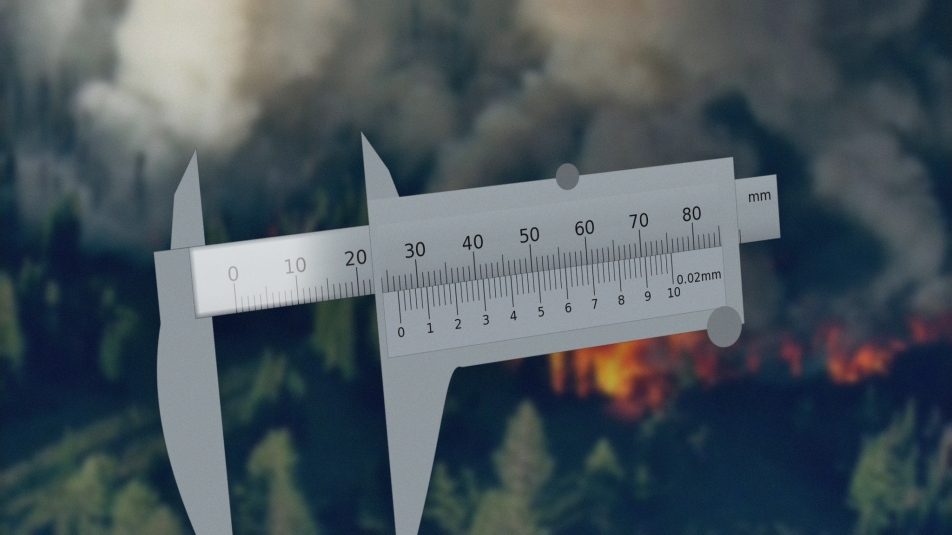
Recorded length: 26.6 mm
